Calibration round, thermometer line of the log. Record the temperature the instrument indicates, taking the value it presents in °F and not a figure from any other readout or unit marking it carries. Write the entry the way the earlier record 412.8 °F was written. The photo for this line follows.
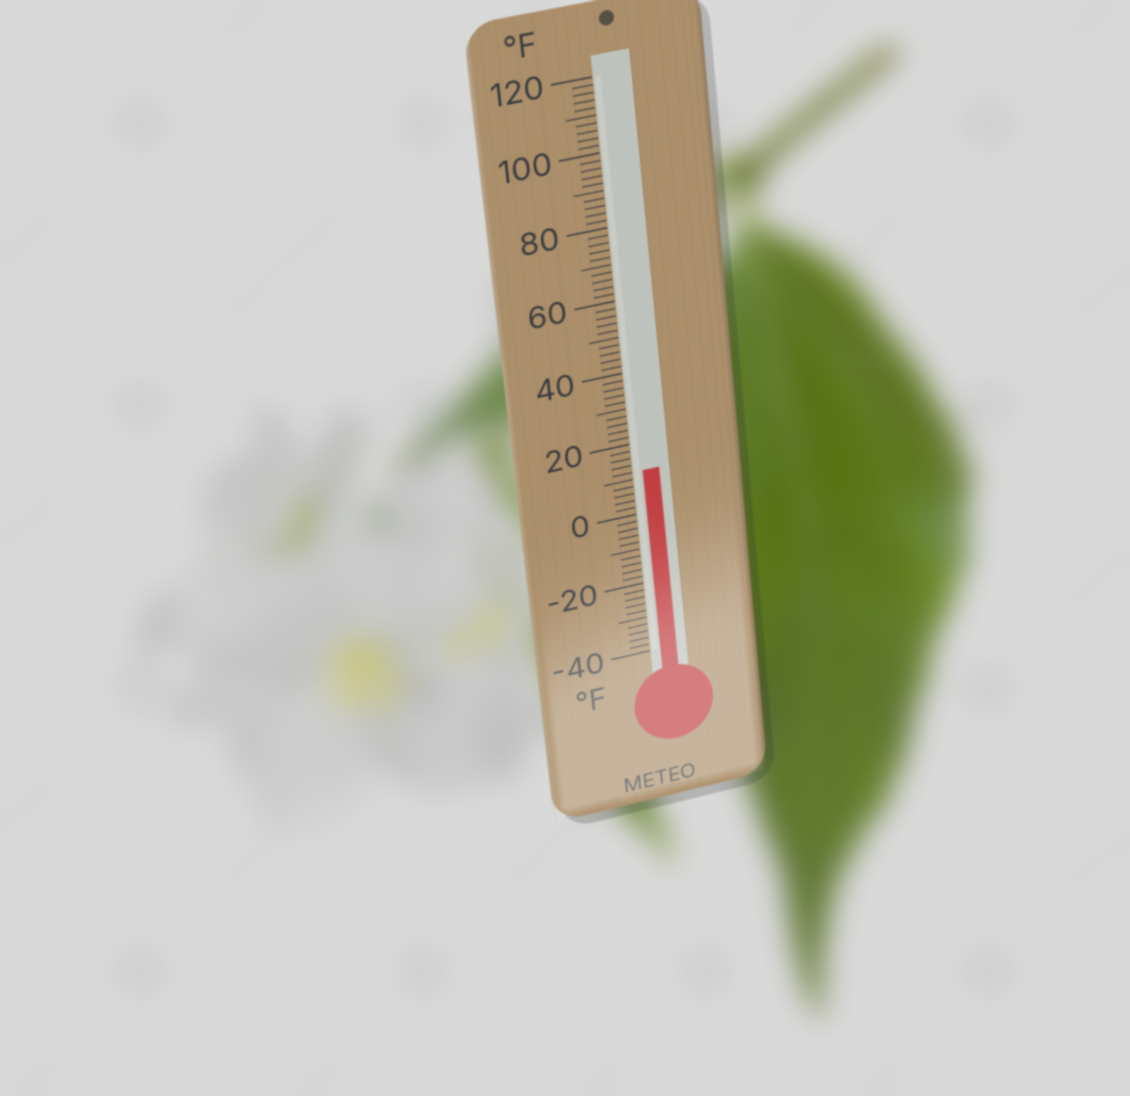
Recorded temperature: 12 °F
